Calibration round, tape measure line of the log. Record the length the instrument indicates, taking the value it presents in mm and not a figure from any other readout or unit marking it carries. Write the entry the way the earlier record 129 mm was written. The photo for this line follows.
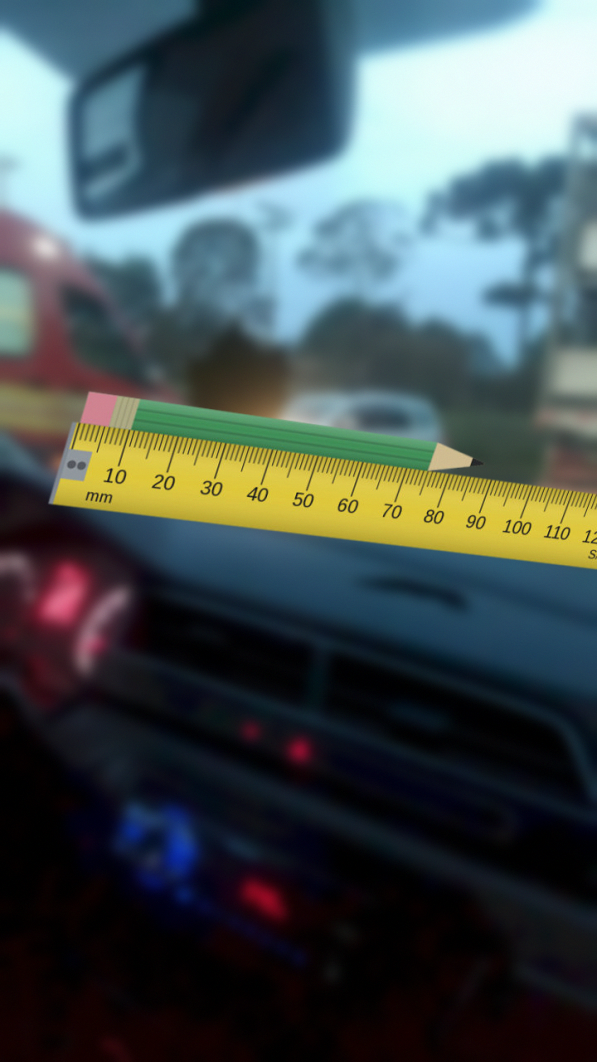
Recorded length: 87 mm
